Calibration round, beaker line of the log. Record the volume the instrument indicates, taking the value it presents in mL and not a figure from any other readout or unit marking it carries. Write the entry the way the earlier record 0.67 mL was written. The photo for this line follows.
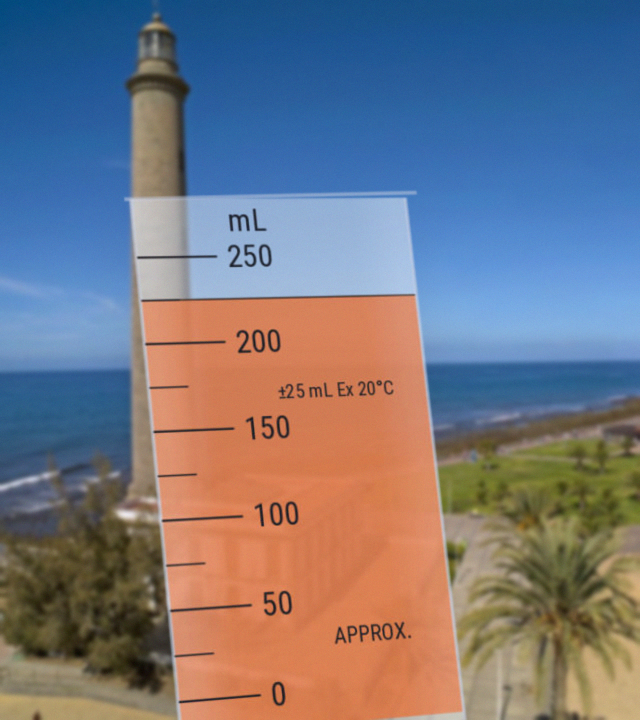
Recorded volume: 225 mL
